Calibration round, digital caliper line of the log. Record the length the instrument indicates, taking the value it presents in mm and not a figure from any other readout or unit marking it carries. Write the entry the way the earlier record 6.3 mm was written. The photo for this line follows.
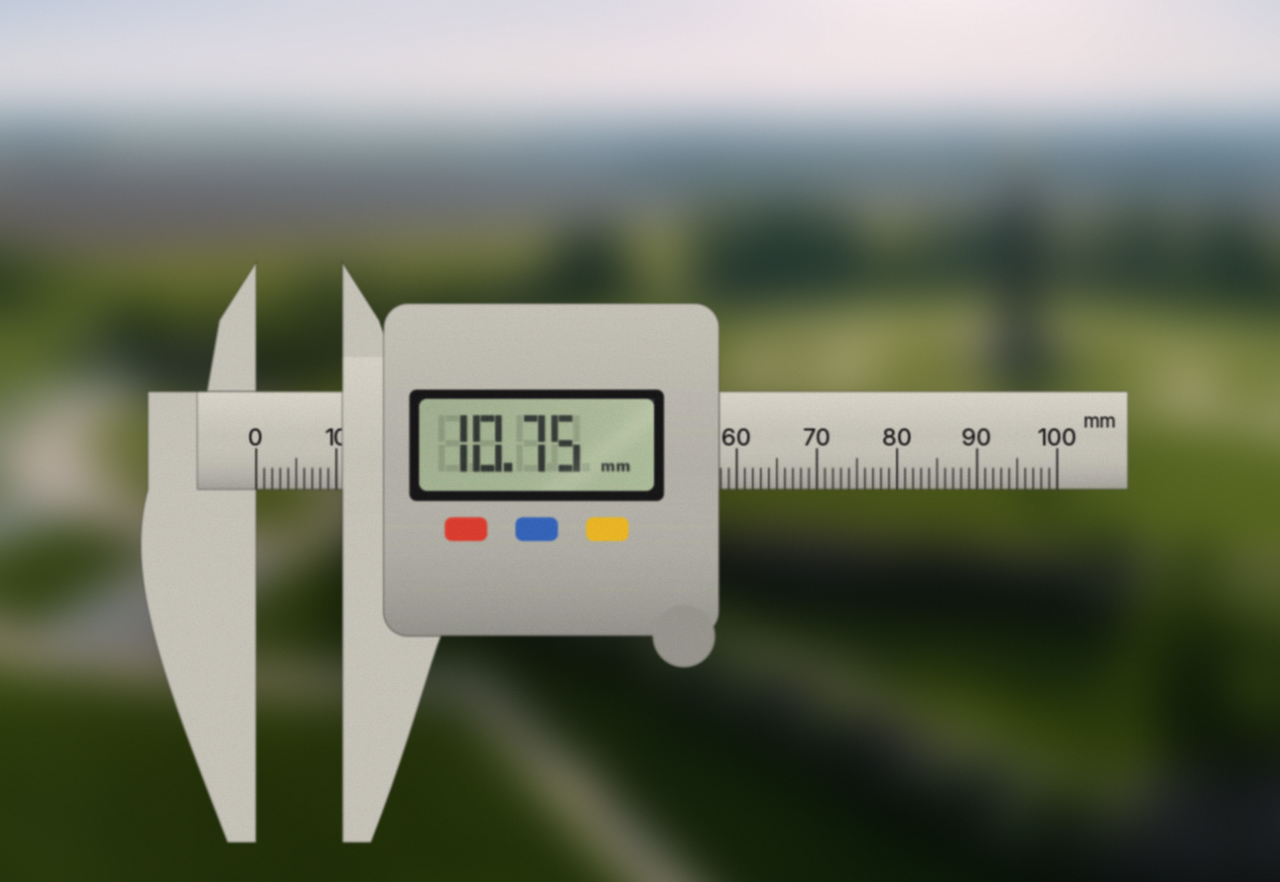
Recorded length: 10.75 mm
